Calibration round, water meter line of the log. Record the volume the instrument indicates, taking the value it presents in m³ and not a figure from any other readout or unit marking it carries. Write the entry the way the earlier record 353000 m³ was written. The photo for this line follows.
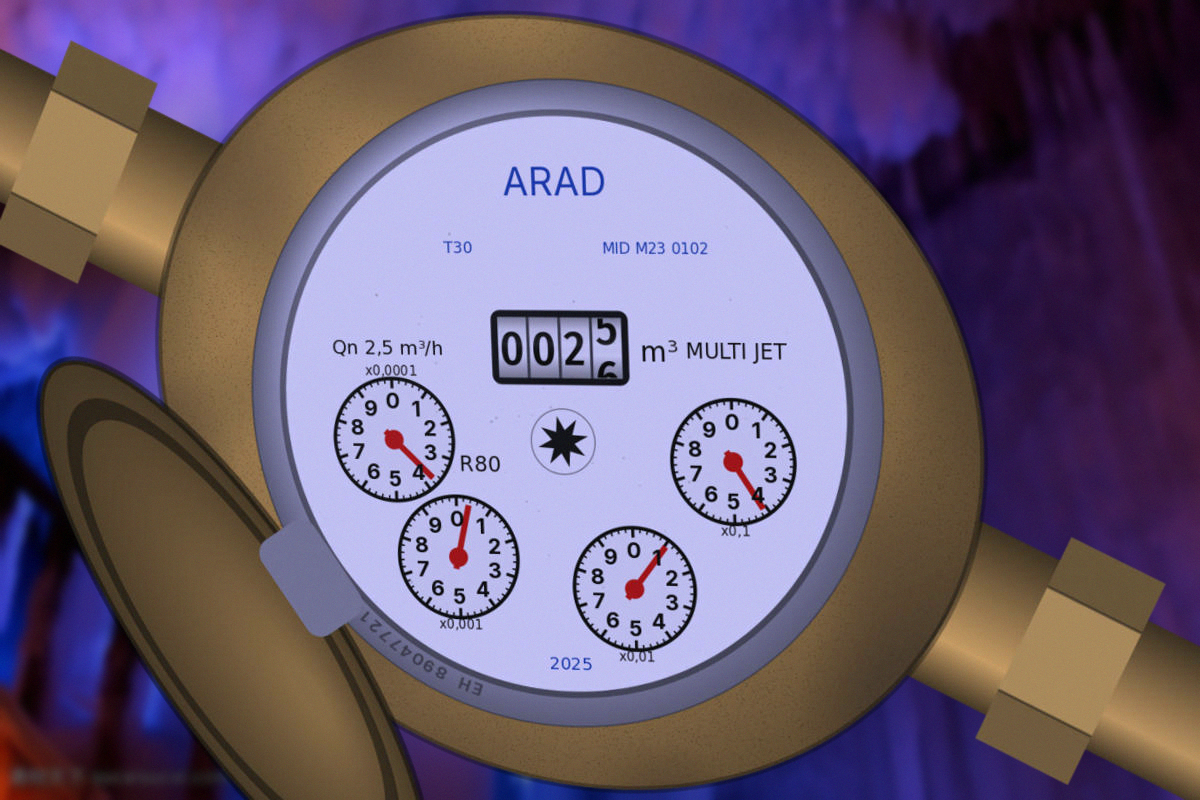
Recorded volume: 25.4103 m³
